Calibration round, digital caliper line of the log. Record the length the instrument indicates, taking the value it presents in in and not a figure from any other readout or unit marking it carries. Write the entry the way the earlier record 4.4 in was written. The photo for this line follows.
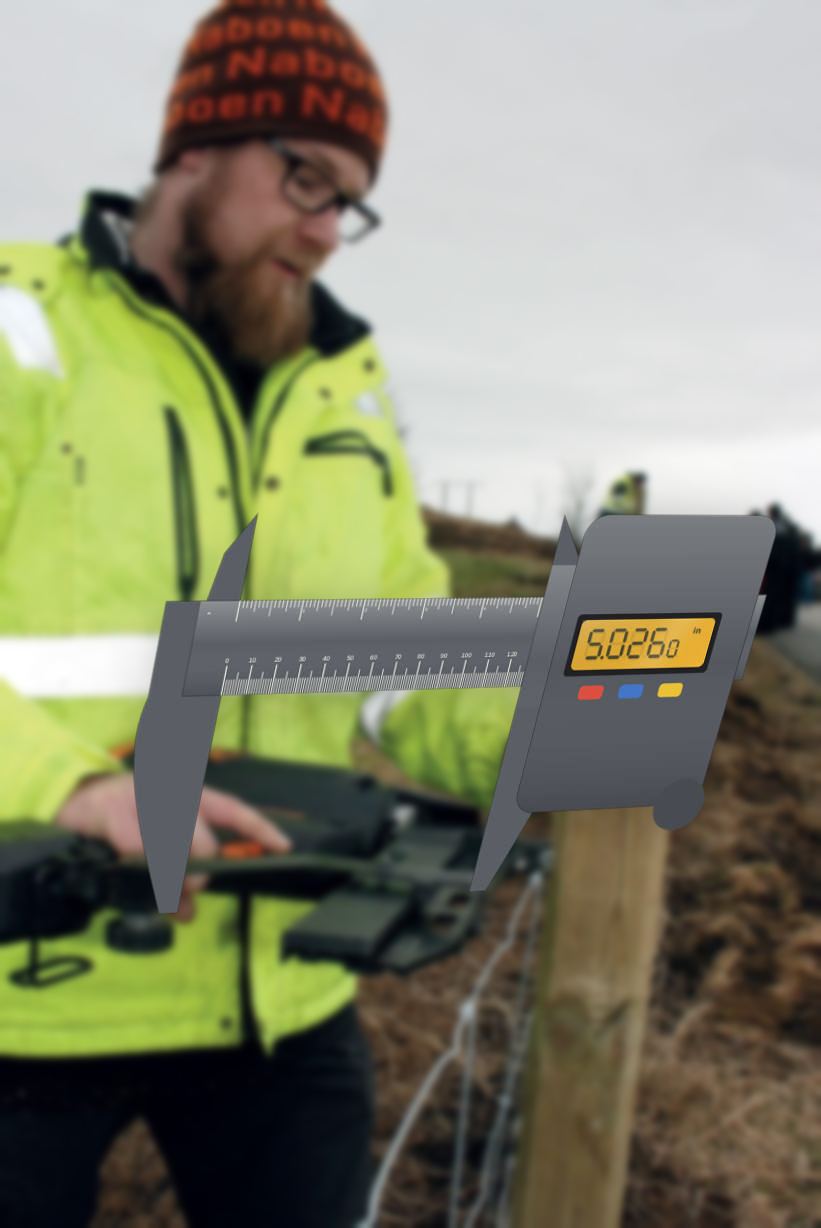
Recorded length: 5.0260 in
